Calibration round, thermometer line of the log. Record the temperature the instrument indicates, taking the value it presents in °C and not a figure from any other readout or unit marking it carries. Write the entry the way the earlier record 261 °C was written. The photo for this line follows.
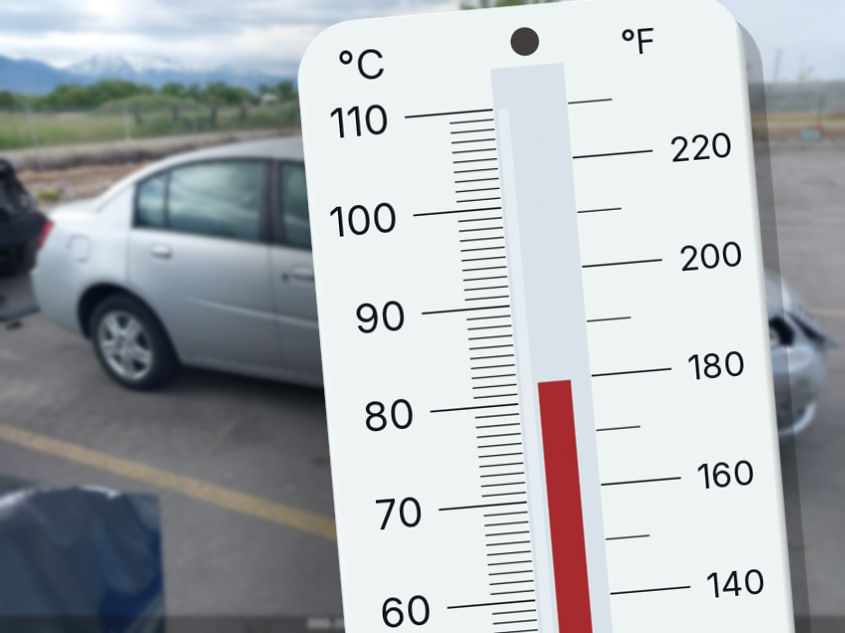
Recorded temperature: 82 °C
